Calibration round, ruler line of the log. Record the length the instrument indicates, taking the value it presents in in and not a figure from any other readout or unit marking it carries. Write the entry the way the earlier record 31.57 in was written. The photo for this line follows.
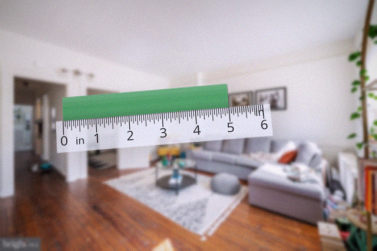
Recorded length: 5 in
